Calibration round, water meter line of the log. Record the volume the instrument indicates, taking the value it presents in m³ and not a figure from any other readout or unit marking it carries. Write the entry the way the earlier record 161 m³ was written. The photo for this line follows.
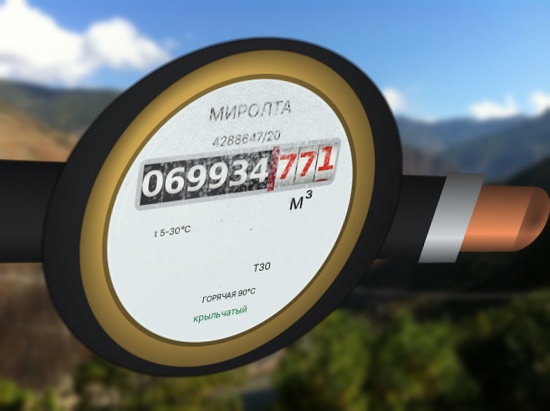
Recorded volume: 69934.771 m³
